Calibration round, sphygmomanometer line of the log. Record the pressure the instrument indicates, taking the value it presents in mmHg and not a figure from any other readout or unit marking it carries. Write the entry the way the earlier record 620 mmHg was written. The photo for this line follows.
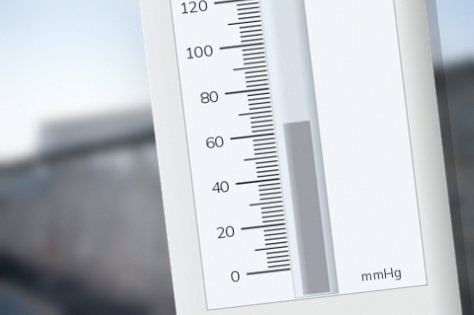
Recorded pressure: 64 mmHg
